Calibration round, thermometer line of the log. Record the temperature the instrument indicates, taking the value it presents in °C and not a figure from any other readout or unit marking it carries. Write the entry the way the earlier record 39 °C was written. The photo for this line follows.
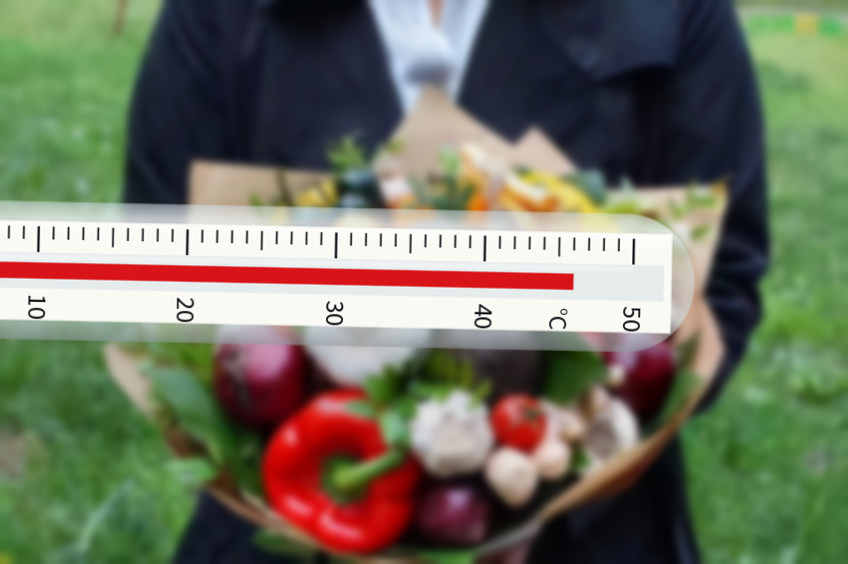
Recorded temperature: 46 °C
